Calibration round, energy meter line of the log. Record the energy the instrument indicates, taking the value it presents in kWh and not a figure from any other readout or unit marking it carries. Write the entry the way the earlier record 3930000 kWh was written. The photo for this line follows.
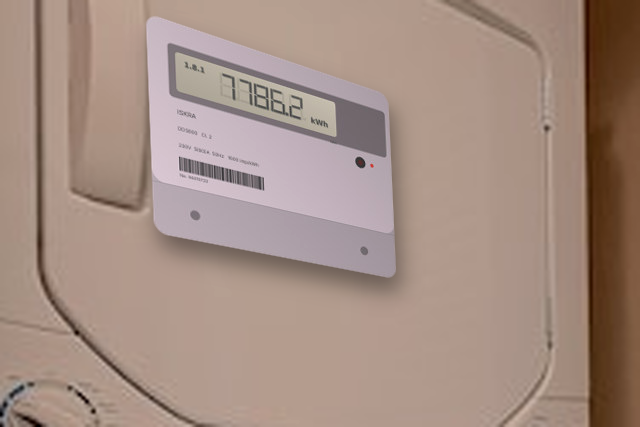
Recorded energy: 7786.2 kWh
